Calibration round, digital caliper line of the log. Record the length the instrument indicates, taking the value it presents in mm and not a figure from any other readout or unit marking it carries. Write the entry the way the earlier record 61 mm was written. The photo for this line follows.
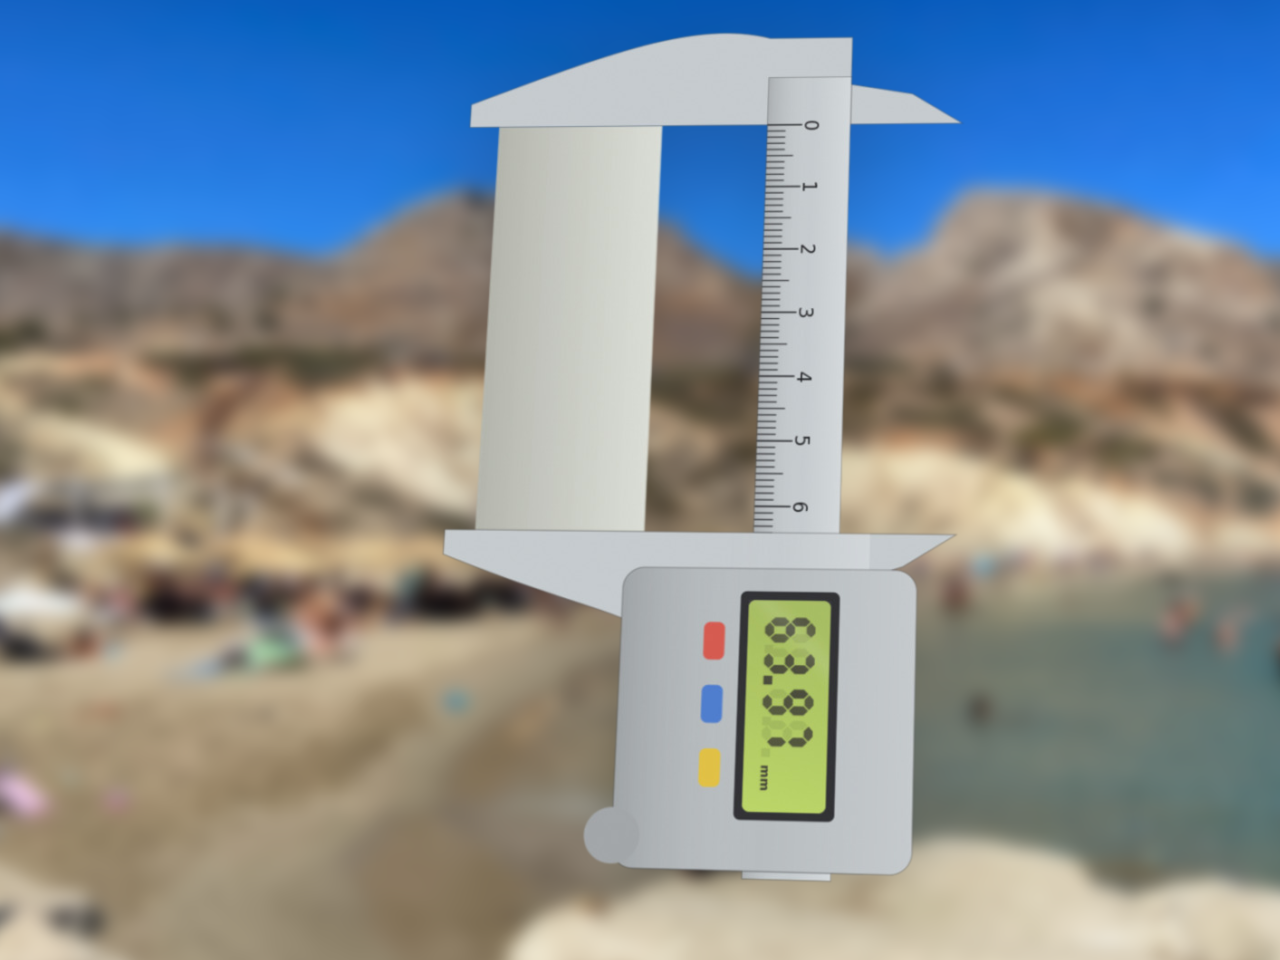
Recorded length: 63.97 mm
